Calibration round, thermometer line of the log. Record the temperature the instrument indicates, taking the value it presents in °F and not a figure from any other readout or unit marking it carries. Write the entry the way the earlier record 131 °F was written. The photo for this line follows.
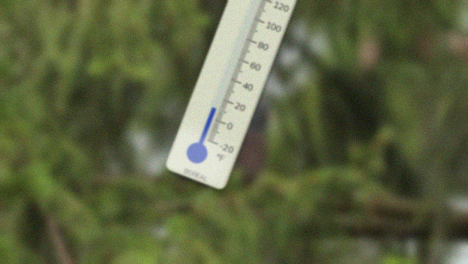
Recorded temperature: 10 °F
